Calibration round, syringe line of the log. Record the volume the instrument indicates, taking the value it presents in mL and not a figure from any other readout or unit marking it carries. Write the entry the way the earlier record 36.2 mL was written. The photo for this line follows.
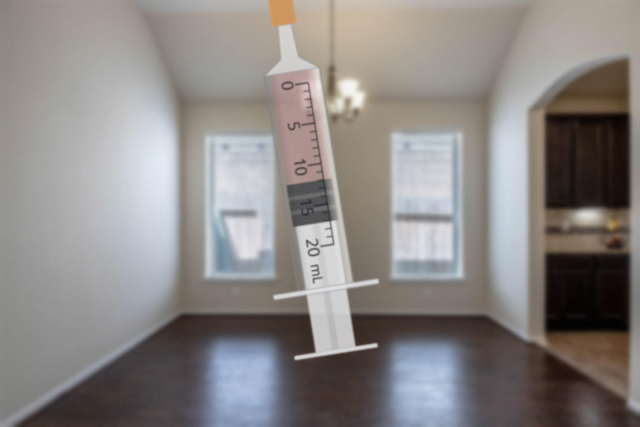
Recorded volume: 12 mL
